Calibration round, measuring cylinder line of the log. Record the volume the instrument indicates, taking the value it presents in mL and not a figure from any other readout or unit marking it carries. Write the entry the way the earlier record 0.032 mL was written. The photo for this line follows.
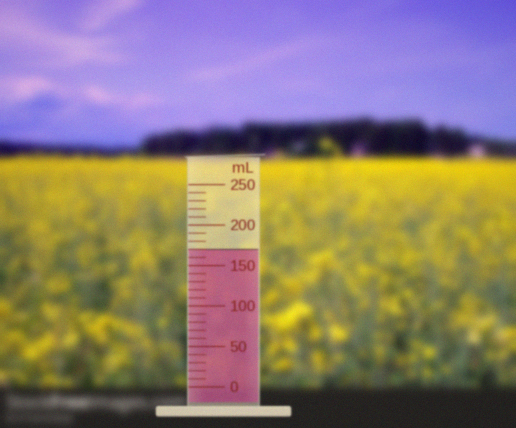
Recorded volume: 170 mL
